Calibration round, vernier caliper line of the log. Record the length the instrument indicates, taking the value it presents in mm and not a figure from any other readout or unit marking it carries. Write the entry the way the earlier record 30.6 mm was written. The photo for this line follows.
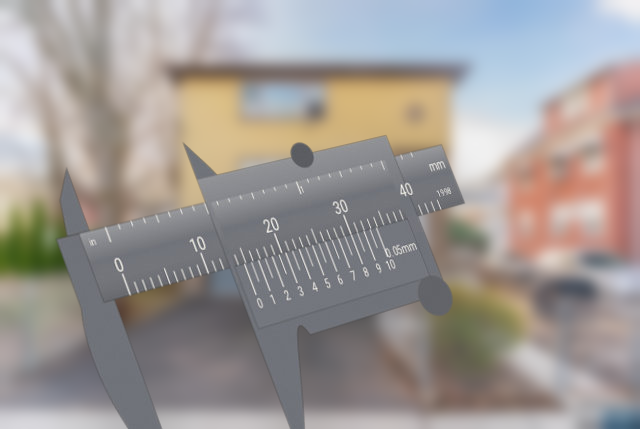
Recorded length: 14.8 mm
